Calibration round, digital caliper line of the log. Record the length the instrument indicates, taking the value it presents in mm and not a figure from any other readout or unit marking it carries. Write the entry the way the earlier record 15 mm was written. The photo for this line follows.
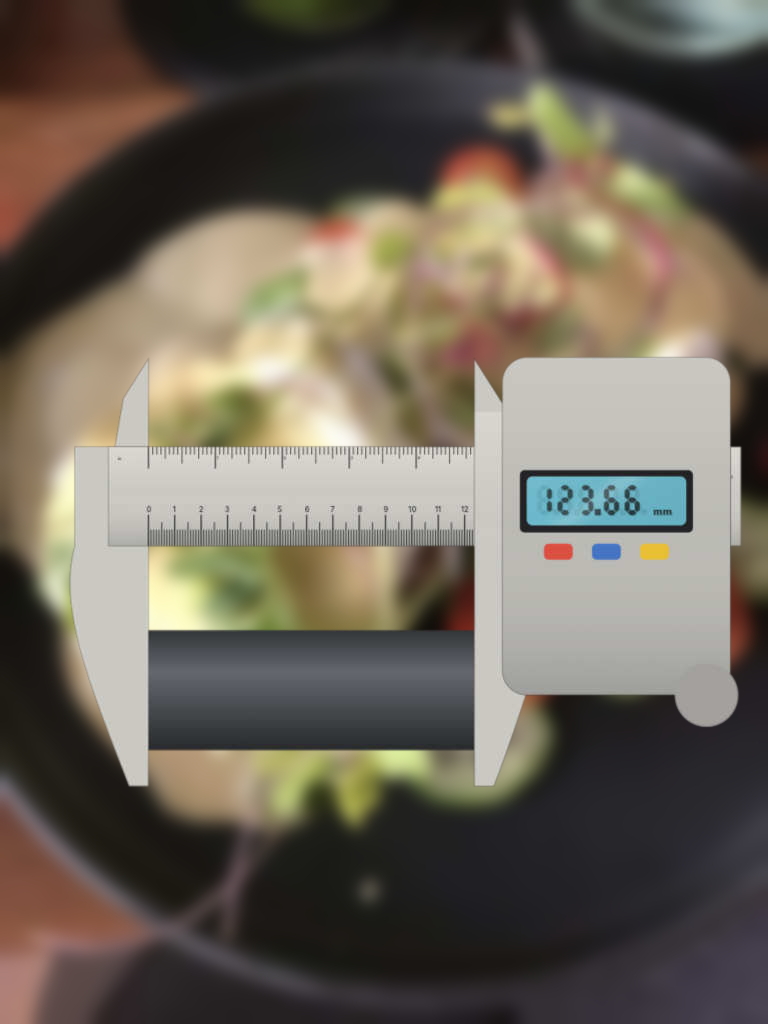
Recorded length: 123.66 mm
